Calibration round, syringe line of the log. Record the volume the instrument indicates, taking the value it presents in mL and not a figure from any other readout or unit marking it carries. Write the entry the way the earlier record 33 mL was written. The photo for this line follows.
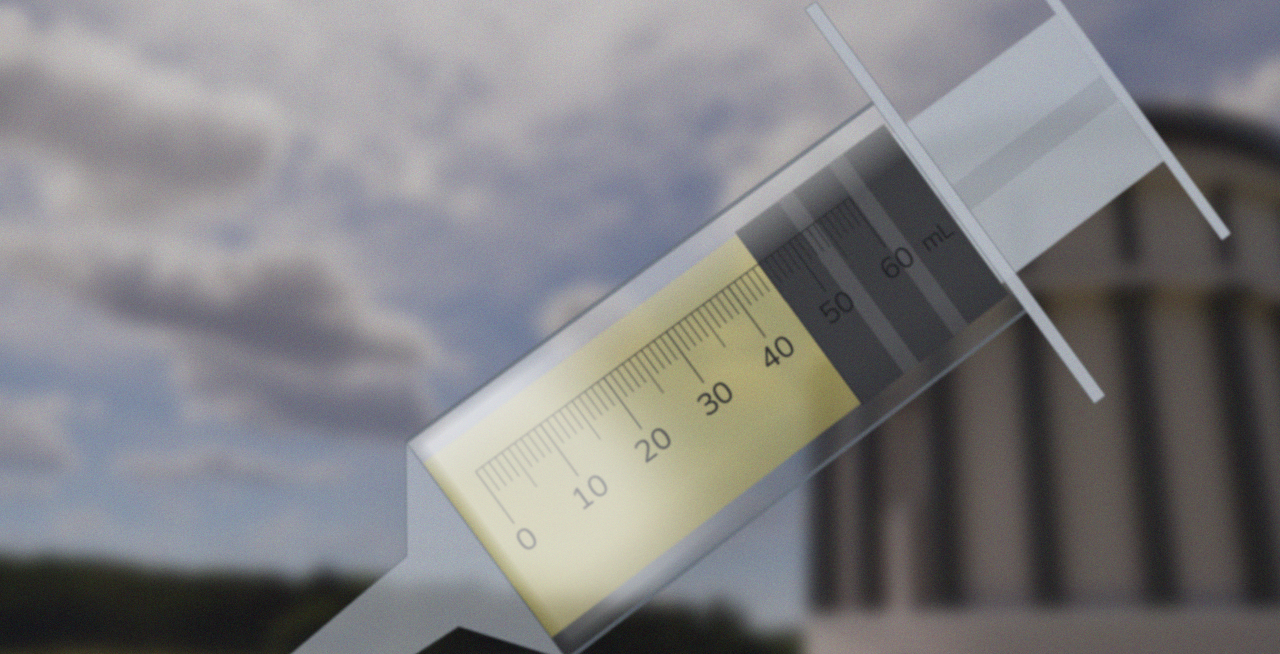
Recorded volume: 45 mL
